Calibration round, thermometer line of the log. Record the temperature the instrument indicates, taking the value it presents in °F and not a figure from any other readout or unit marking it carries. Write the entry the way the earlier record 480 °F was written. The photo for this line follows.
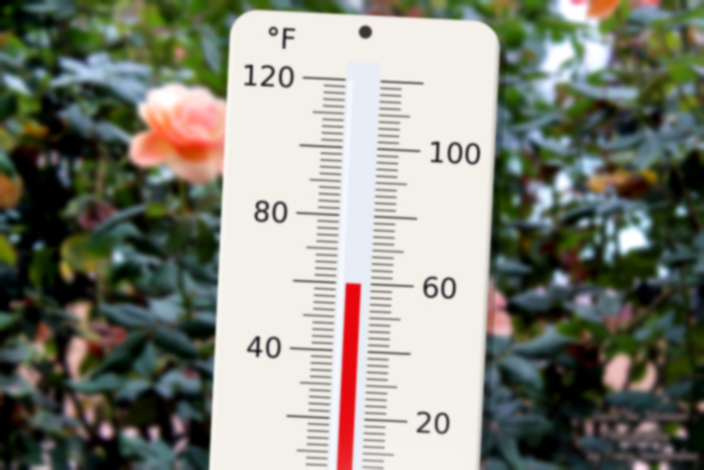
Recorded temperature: 60 °F
